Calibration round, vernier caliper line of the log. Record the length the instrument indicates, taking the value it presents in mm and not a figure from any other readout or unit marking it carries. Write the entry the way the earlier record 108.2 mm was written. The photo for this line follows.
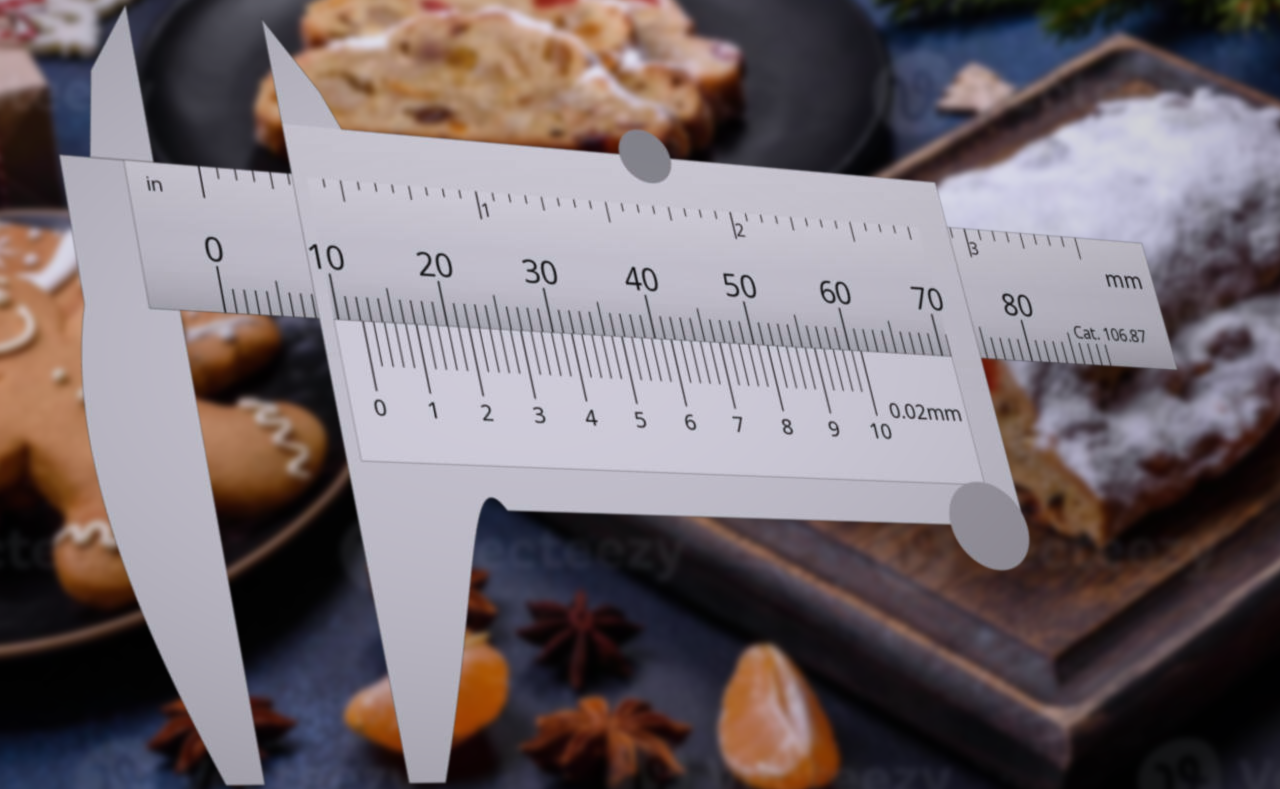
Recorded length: 12.2 mm
